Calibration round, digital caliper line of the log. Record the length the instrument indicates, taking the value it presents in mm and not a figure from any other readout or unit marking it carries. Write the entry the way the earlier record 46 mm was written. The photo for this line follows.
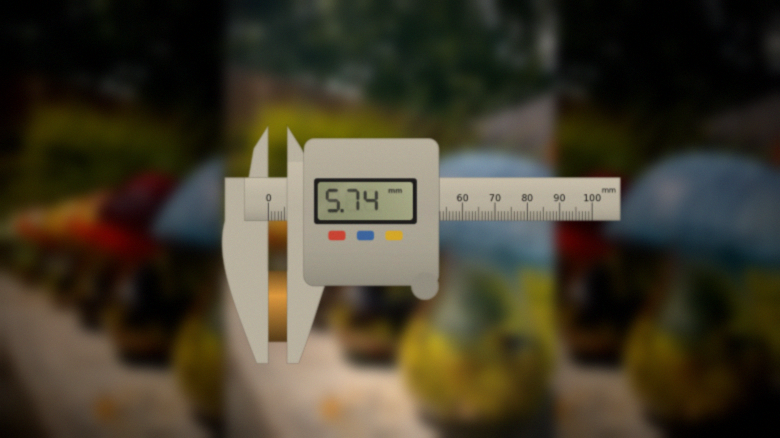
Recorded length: 5.74 mm
